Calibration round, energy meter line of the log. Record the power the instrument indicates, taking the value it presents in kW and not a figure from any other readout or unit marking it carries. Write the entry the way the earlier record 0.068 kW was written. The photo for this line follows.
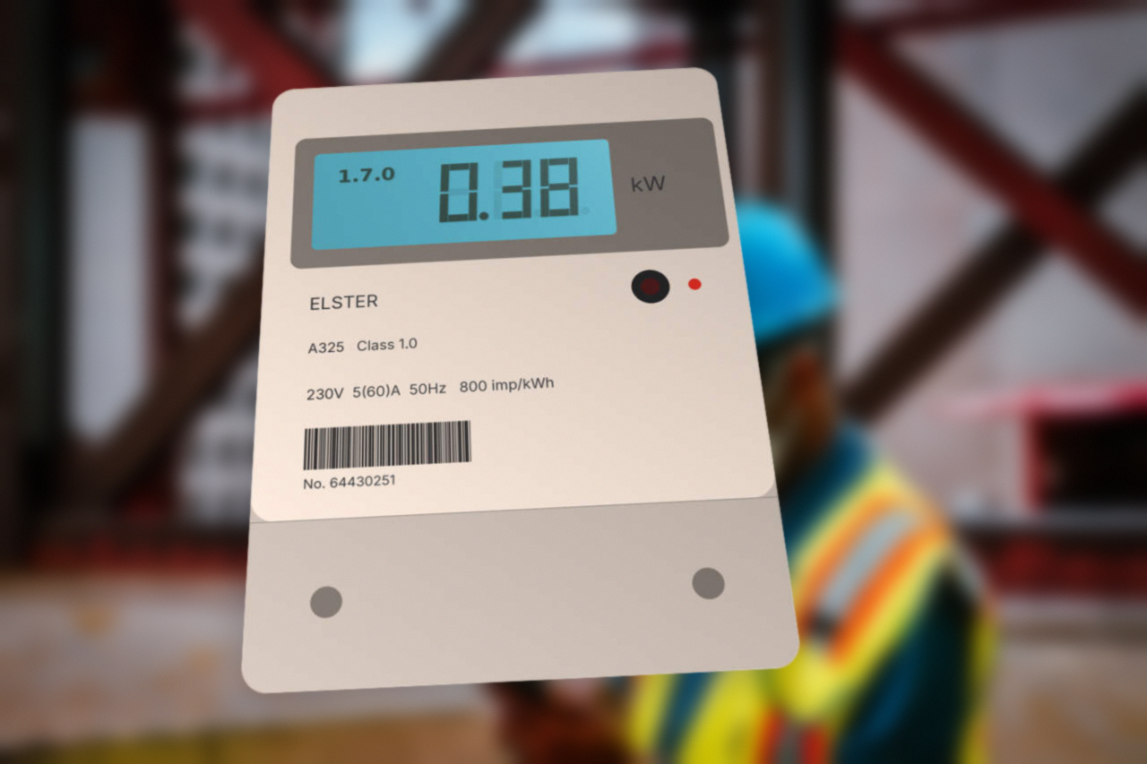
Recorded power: 0.38 kW
